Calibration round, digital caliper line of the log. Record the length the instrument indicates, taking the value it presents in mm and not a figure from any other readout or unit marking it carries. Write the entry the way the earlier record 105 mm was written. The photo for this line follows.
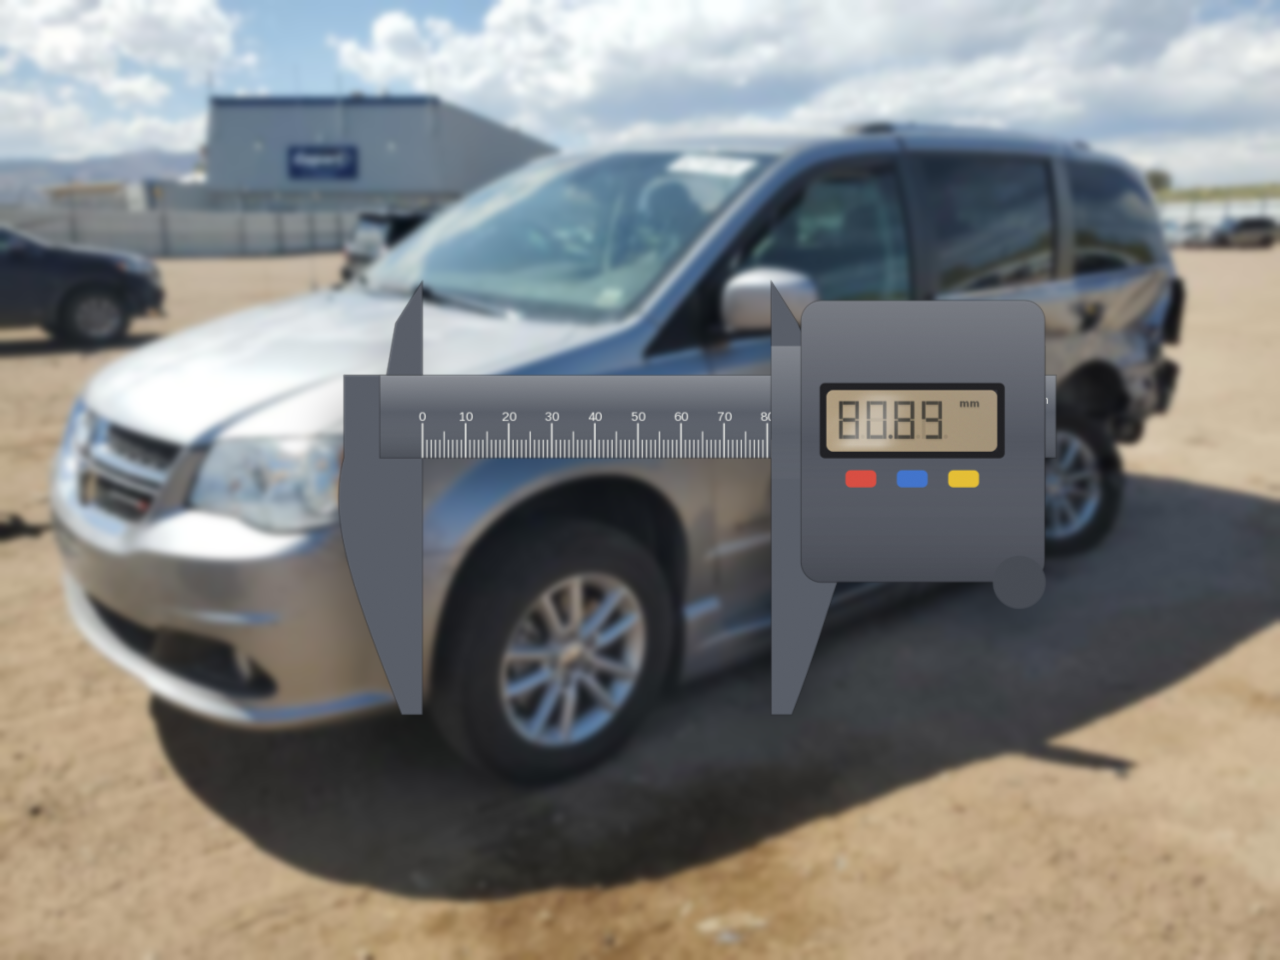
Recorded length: 80.89 mm
